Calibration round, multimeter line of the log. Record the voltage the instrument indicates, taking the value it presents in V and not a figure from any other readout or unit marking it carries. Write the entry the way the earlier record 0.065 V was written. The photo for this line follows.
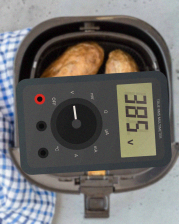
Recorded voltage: 385 V
